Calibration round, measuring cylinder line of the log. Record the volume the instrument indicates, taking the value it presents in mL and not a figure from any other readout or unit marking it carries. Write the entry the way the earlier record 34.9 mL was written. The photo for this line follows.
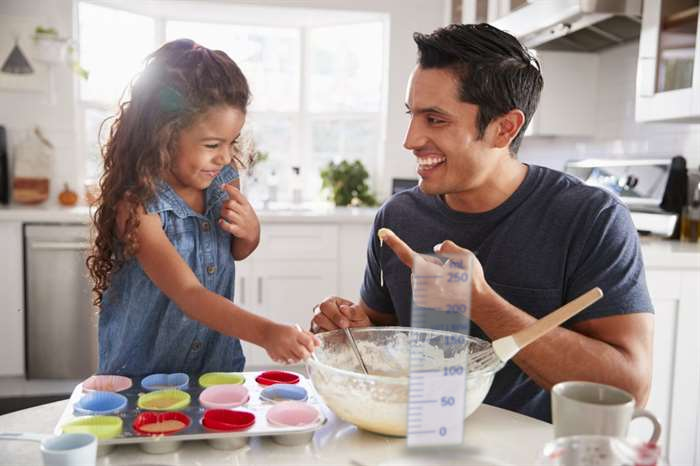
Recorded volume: 100 mL
